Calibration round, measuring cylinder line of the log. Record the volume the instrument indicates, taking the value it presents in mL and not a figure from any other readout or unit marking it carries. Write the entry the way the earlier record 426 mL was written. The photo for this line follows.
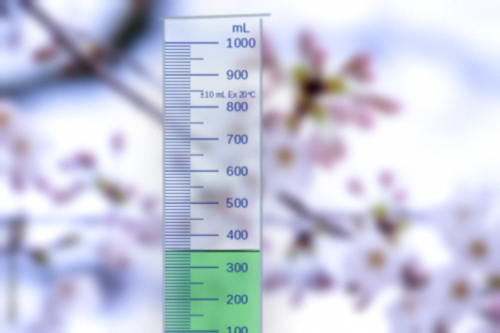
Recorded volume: 350 mL
